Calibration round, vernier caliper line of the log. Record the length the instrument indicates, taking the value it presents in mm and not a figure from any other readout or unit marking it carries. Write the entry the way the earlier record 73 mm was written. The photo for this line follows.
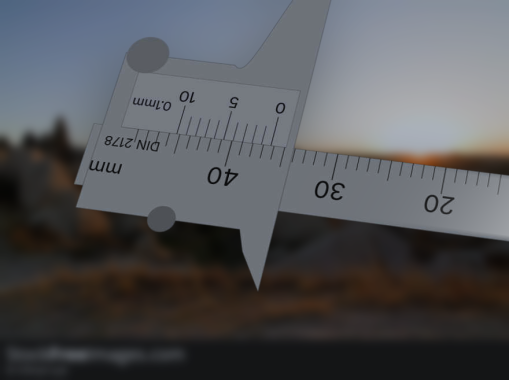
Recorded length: 36.3 mm
